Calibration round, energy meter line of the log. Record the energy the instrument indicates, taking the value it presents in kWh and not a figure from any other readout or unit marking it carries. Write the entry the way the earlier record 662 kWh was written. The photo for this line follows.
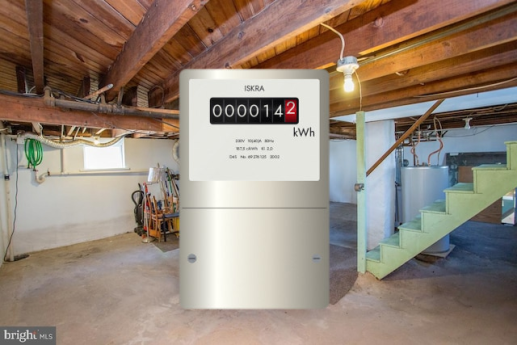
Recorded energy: 14.2 kWh
